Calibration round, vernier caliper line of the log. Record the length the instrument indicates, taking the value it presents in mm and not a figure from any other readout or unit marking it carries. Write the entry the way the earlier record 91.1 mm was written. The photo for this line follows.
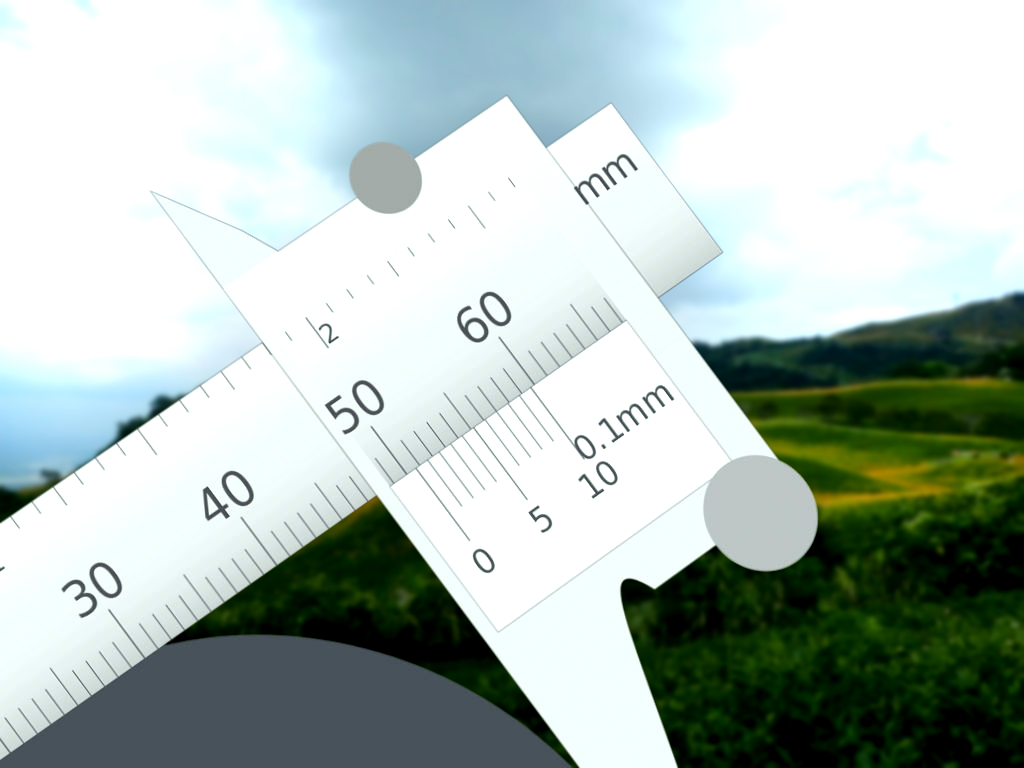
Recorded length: 50.7 mm
